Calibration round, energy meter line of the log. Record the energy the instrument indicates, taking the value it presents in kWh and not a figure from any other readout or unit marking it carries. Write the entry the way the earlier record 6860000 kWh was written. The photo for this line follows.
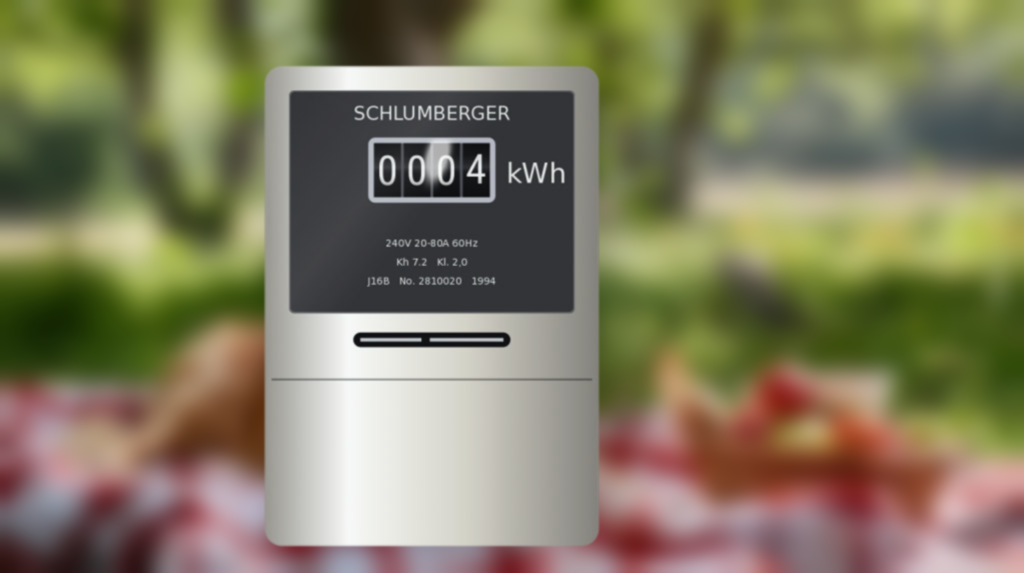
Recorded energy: 4 kWh
